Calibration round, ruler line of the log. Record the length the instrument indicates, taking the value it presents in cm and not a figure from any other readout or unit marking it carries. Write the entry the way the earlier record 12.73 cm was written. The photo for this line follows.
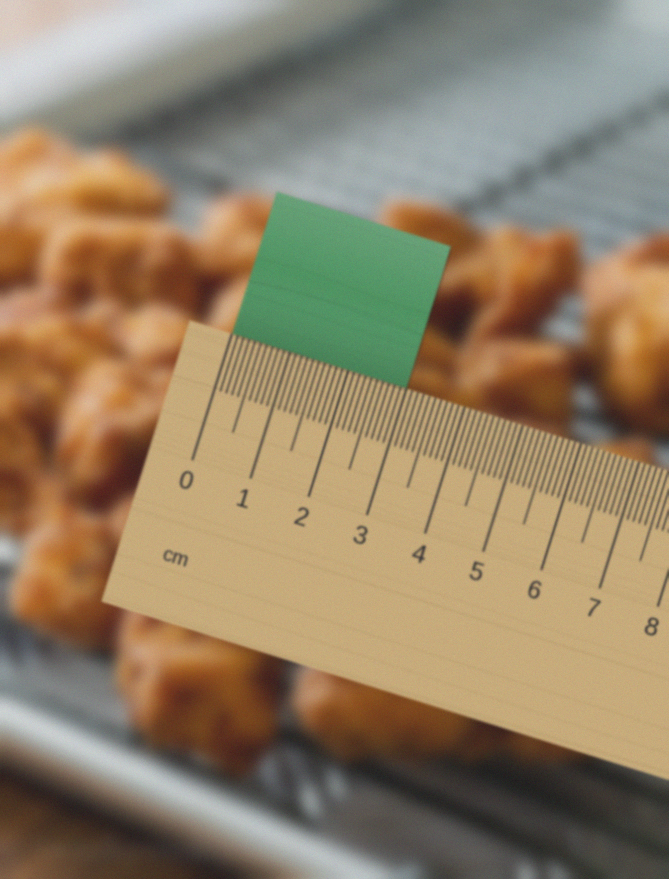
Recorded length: 3 cm
